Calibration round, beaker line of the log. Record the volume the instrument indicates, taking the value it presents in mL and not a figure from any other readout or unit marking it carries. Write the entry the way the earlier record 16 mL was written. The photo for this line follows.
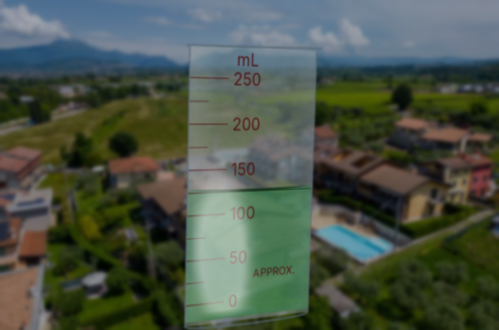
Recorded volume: 125 mL
